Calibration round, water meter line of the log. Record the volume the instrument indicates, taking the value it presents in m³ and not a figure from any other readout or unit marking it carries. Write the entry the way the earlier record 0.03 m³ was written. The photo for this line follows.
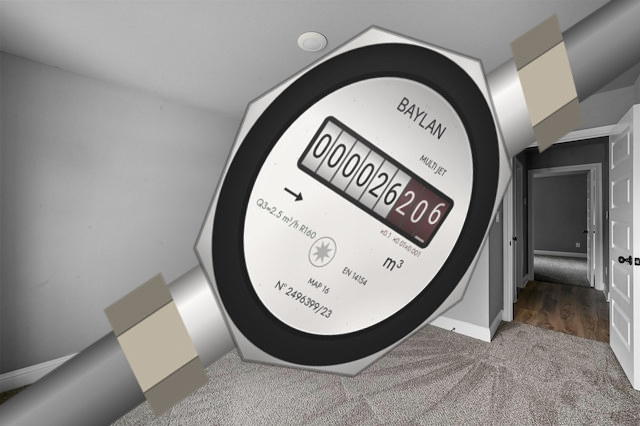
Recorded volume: 26.206 m³
